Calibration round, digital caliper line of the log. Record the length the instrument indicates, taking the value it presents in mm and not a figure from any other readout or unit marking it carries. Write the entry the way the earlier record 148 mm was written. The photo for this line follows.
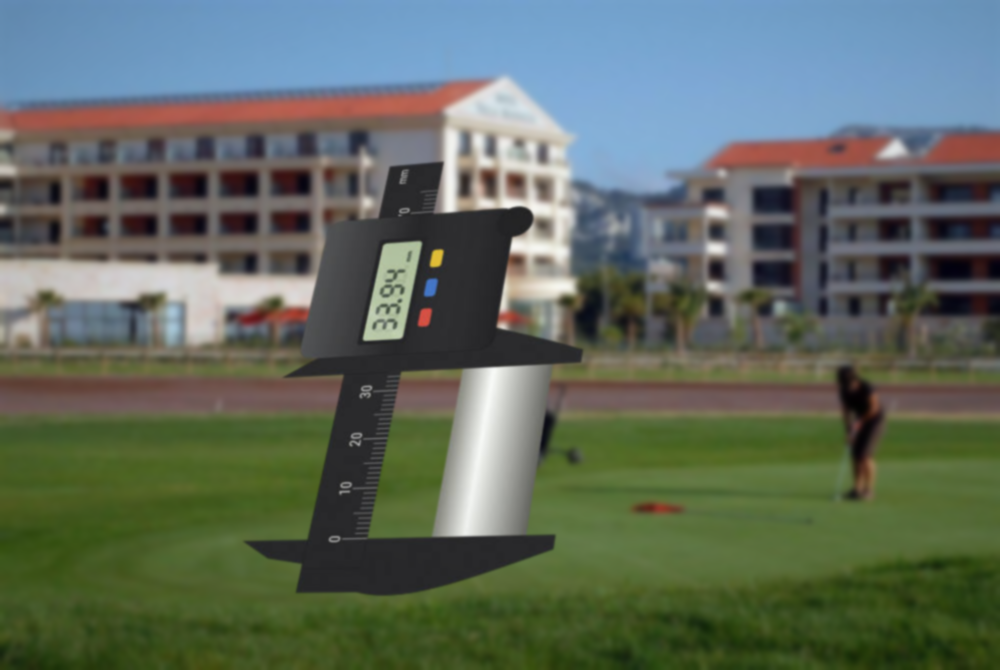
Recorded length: 33.94 mm
